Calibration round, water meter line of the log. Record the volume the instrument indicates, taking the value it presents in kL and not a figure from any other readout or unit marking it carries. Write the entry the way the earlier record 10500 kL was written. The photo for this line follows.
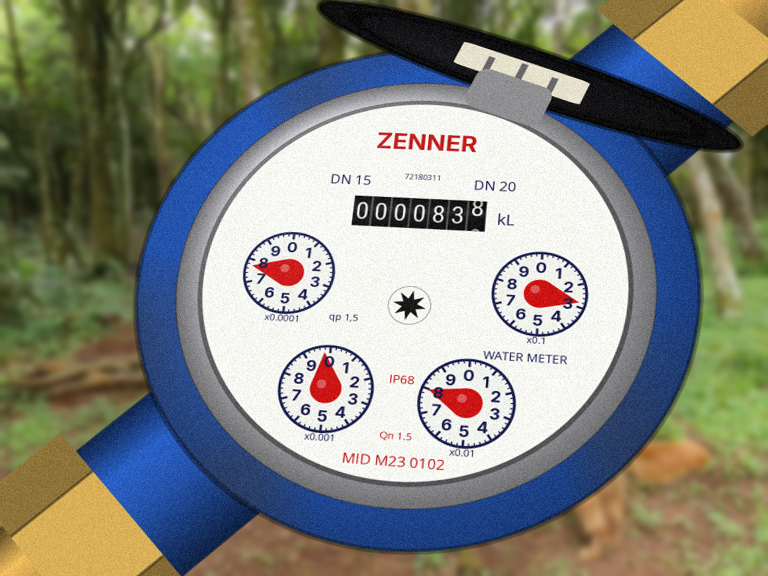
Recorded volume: 838.2797 kL
